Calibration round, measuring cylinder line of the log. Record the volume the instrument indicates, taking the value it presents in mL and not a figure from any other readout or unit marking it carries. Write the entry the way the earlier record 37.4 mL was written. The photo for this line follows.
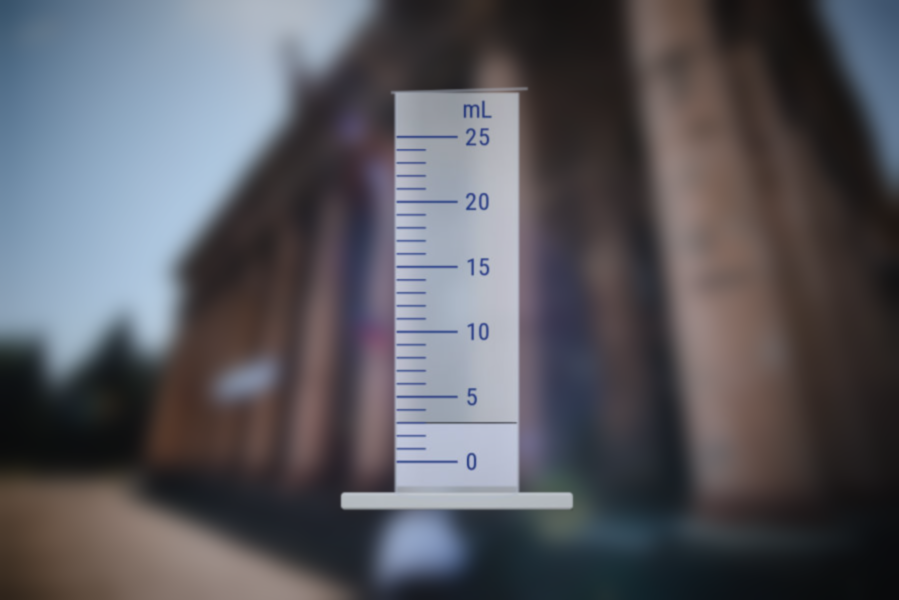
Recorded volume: 3 mL
